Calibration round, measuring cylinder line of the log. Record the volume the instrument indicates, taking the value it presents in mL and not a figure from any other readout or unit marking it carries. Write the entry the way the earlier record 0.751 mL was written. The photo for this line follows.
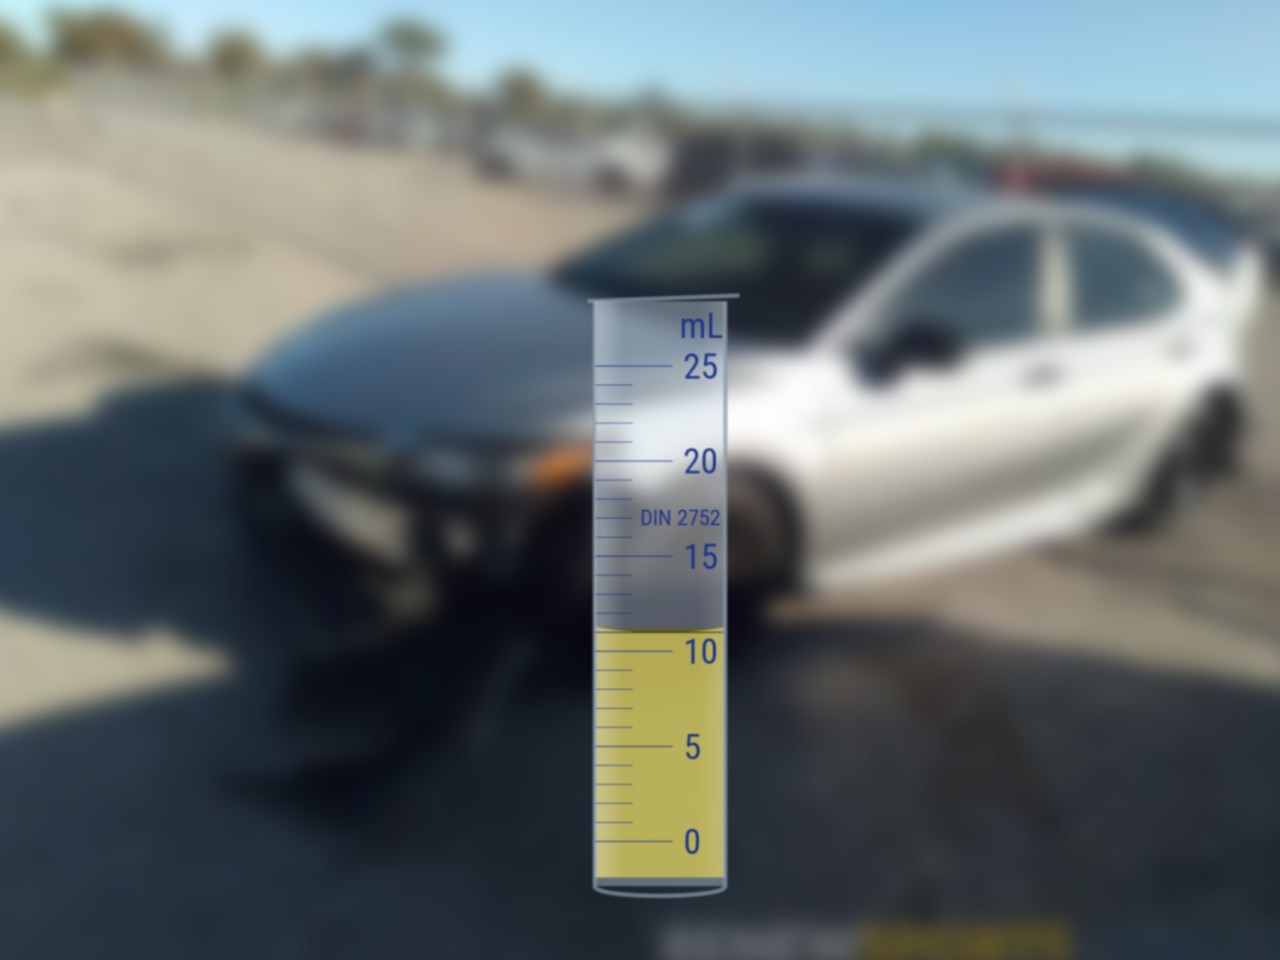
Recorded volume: 11 mL
